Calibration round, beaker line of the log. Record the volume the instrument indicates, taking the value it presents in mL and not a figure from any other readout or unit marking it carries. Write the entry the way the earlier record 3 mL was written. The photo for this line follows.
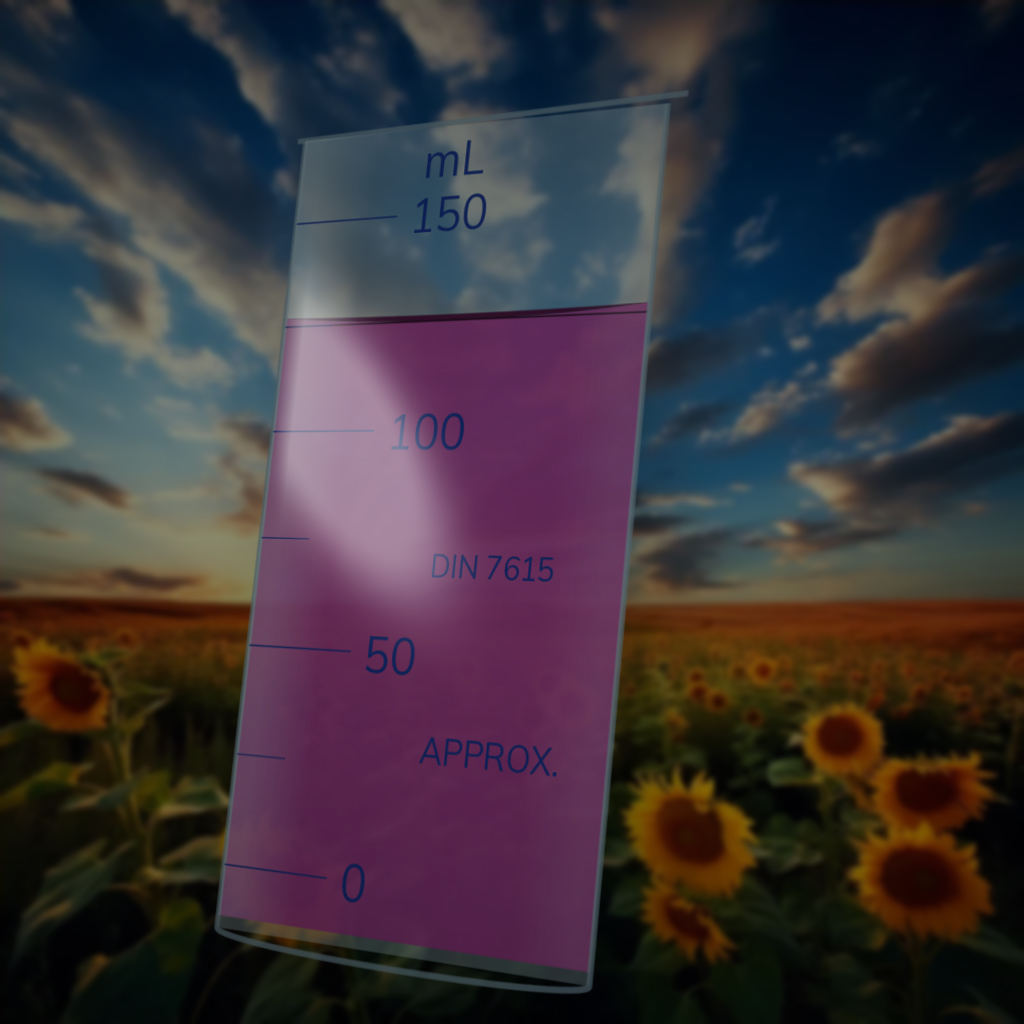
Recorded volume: 125 mL
